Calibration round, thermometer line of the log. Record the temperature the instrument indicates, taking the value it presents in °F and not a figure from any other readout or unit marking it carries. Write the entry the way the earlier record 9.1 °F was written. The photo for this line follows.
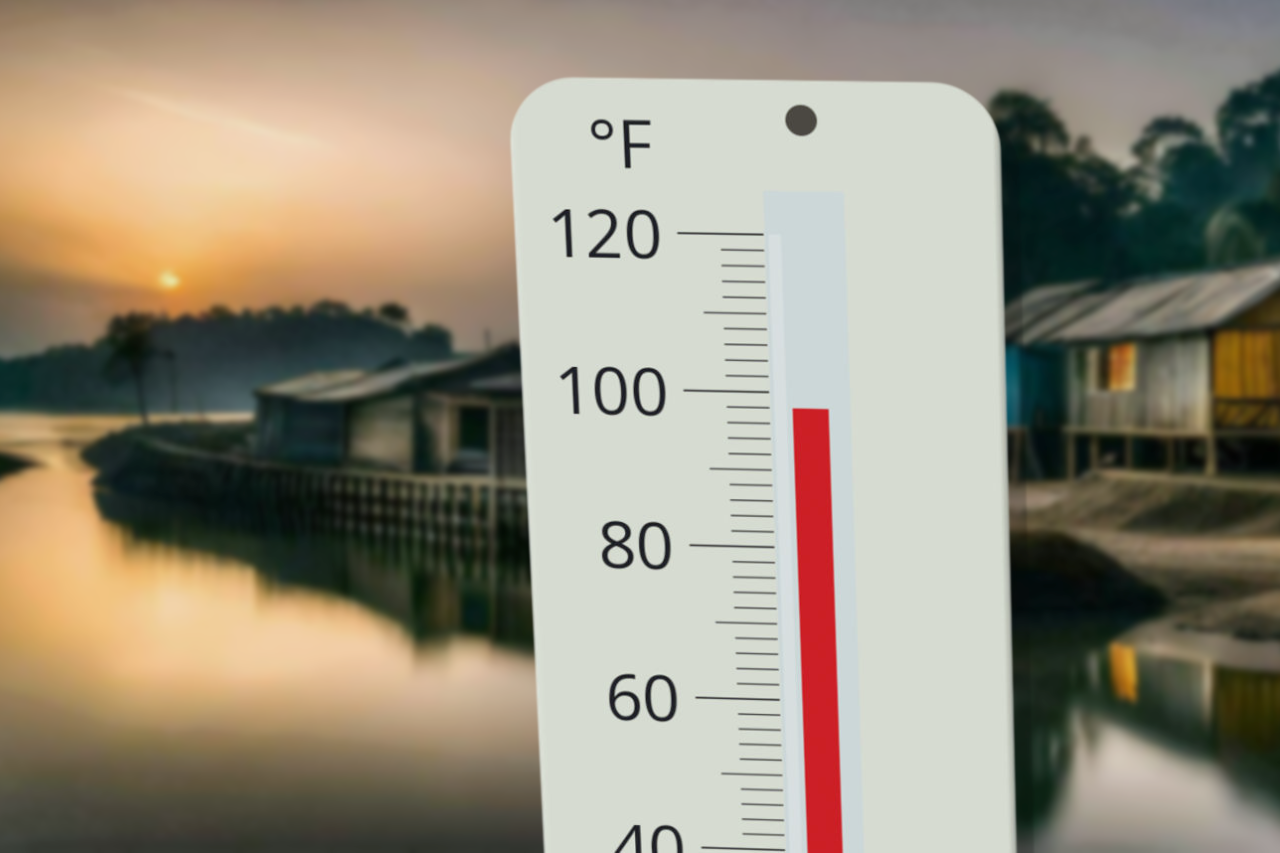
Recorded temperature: 98 °F
